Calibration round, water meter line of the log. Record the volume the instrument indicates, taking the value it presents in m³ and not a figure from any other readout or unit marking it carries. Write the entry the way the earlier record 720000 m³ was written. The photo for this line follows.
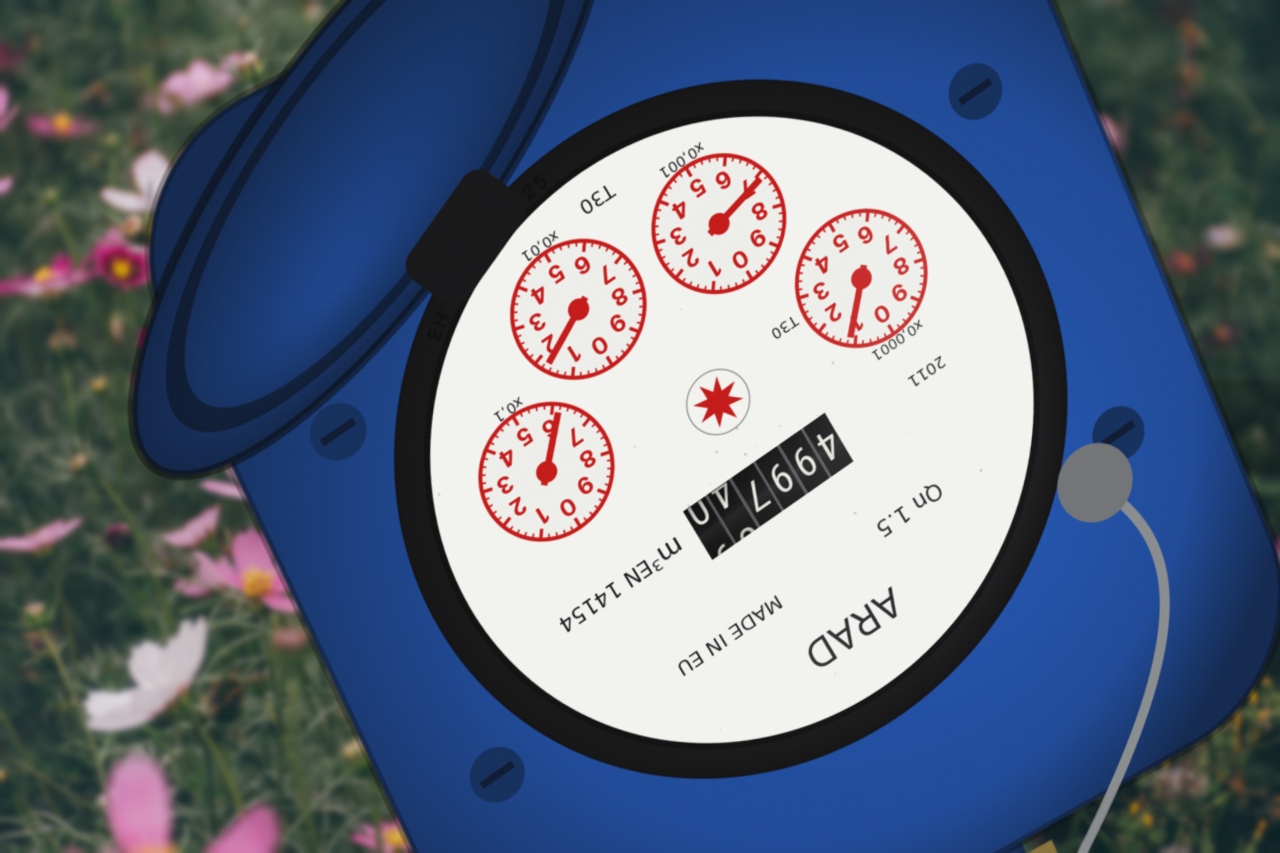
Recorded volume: 499739.6171 m³
